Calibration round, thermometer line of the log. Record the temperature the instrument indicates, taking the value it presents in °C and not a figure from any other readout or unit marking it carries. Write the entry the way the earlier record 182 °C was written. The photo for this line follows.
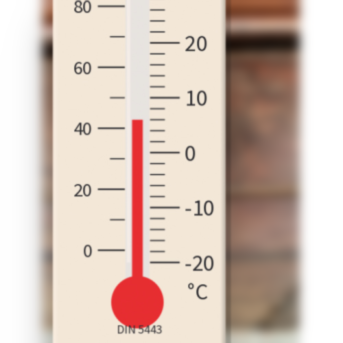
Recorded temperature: 6 °C
